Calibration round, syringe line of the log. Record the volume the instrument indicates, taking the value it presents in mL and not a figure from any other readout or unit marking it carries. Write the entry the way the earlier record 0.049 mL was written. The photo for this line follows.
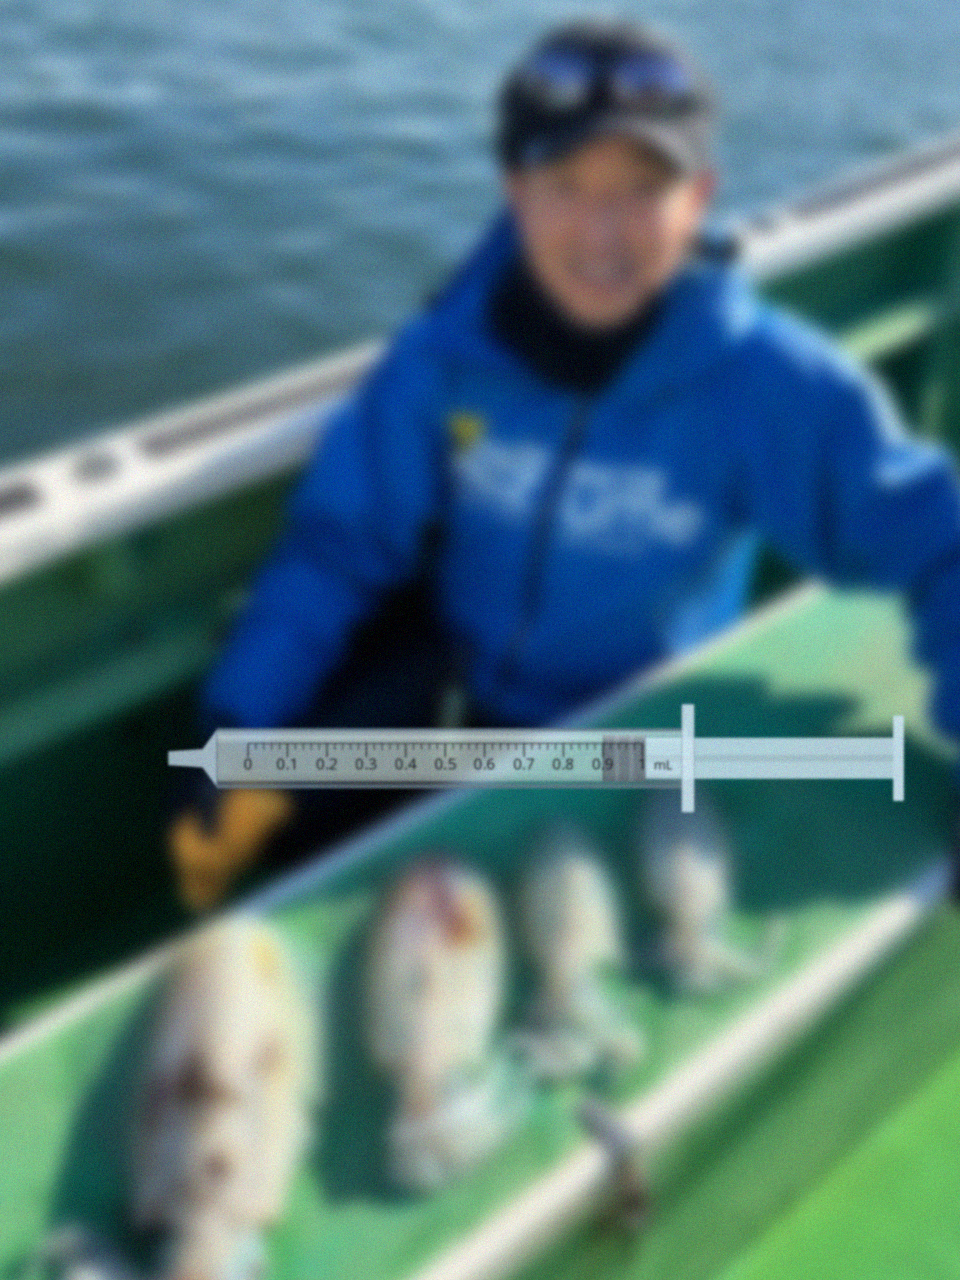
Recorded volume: 0.9 mL
